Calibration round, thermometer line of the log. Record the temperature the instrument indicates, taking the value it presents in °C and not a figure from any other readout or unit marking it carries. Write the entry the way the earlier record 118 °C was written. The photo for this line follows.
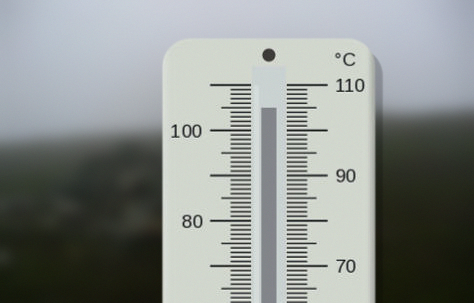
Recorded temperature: 105 °C
